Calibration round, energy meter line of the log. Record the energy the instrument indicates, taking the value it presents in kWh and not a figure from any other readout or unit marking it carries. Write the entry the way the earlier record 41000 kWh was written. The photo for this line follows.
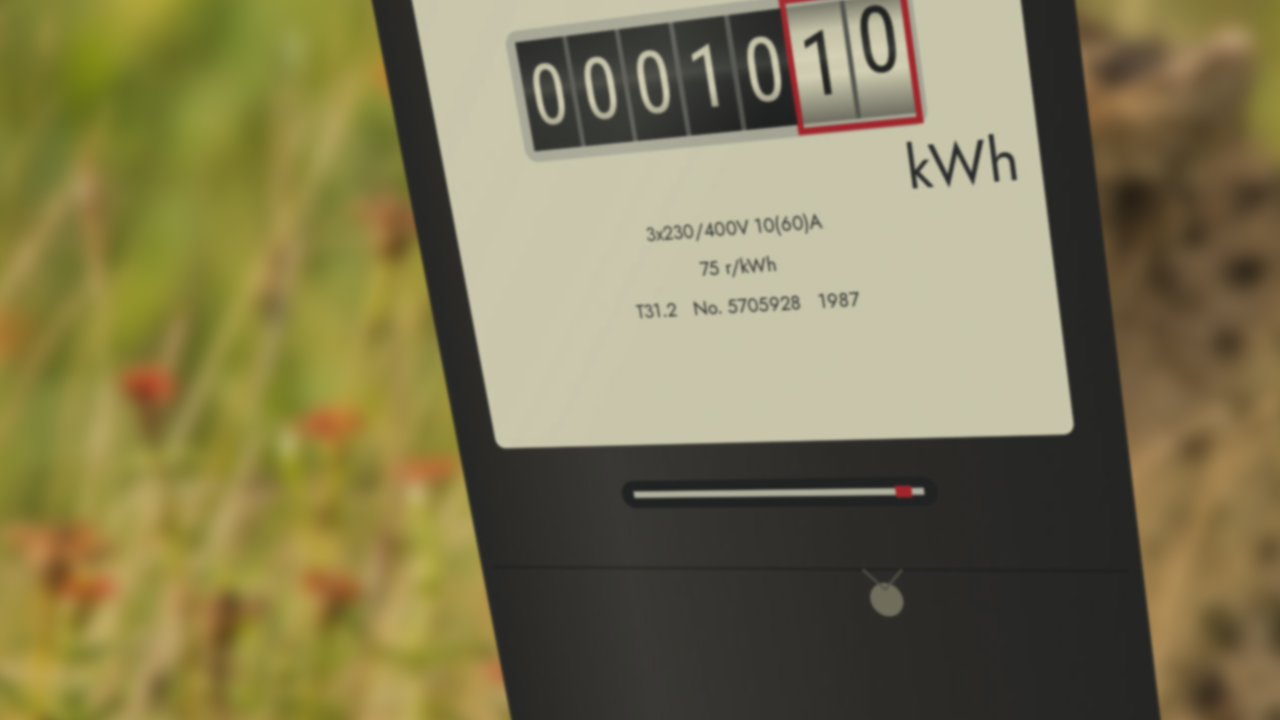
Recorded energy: 10.10 kWh
